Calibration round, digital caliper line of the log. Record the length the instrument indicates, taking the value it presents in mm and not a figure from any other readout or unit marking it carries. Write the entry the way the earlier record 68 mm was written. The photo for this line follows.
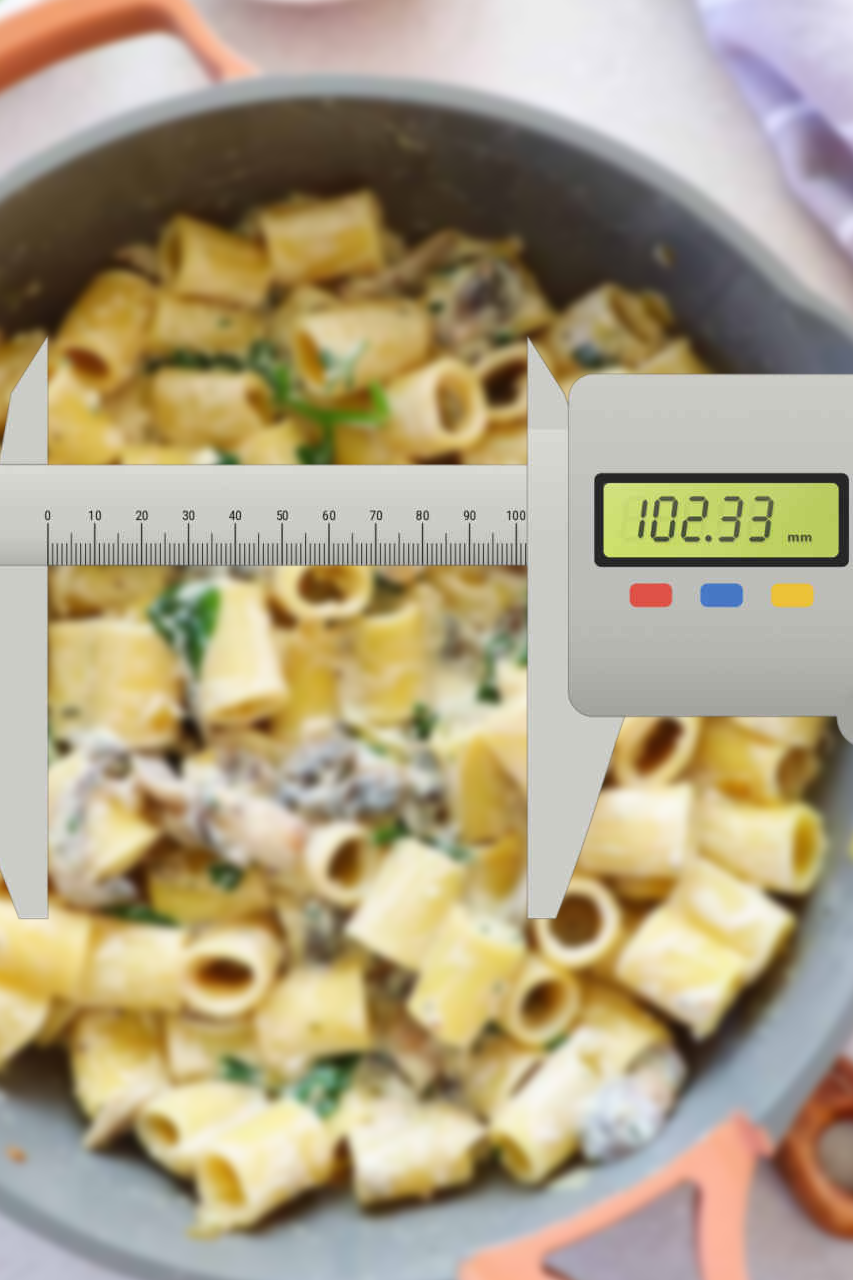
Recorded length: 102.33 mm
